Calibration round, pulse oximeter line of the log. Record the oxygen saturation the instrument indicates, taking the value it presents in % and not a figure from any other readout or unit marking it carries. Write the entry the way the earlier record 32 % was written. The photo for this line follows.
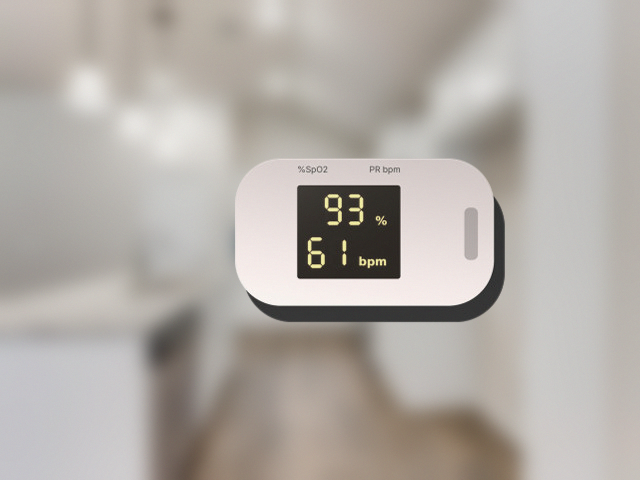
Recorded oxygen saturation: 93 %
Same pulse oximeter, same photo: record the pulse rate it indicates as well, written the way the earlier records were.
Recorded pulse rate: 61 bpm
